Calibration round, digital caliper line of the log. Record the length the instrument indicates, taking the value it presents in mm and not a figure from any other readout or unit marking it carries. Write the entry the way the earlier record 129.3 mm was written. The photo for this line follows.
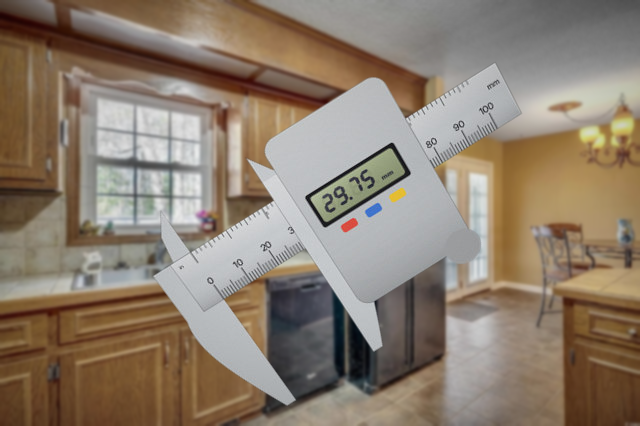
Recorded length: 29.75 mm
